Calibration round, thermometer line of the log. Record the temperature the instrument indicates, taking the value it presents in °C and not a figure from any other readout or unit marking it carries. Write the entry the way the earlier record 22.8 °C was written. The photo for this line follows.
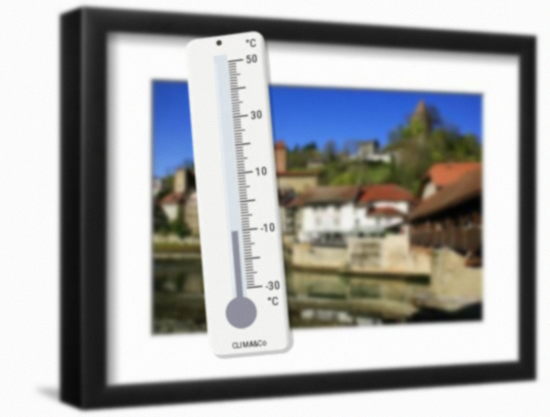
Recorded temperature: -10 °C
